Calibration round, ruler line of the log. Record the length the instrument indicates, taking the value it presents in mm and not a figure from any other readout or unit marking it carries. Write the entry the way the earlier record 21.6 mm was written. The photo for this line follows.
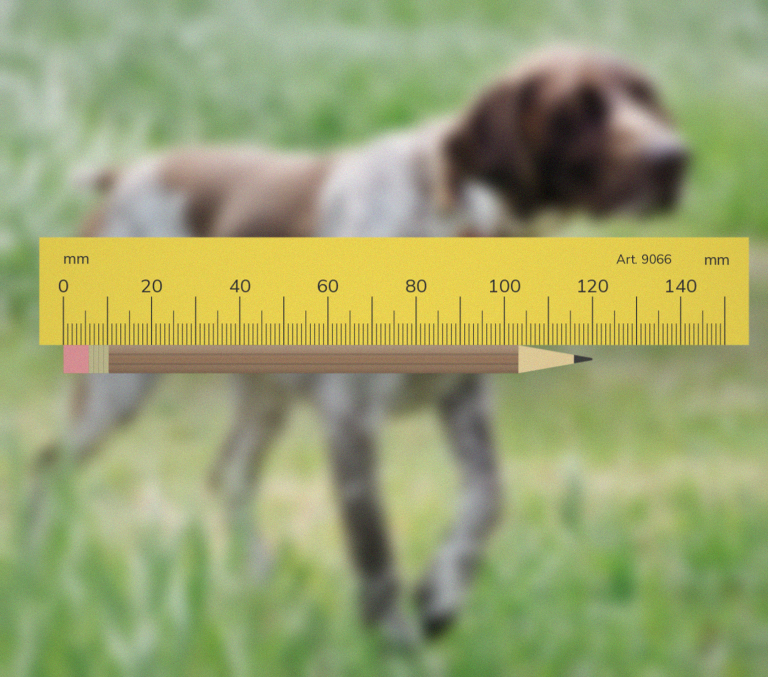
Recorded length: 120 mm
